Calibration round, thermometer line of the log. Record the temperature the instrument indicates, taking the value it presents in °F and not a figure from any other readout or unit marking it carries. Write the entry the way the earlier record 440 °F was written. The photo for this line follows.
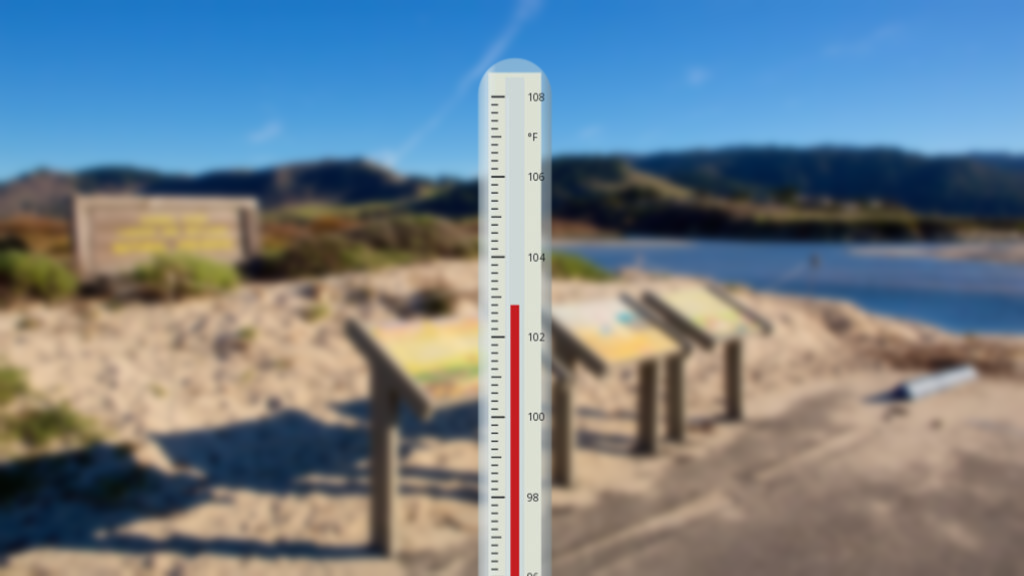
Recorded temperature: 102.8 °F
